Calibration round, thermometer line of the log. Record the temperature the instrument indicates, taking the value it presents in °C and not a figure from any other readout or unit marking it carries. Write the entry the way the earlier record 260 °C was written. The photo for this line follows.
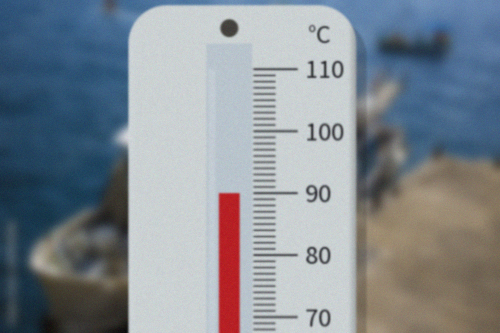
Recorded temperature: 90 °C
